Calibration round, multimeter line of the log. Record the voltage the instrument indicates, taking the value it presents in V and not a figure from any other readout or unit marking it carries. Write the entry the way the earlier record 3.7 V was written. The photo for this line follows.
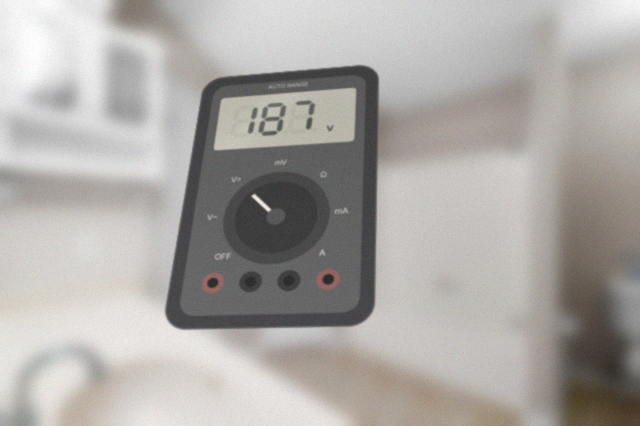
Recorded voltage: 187 V
